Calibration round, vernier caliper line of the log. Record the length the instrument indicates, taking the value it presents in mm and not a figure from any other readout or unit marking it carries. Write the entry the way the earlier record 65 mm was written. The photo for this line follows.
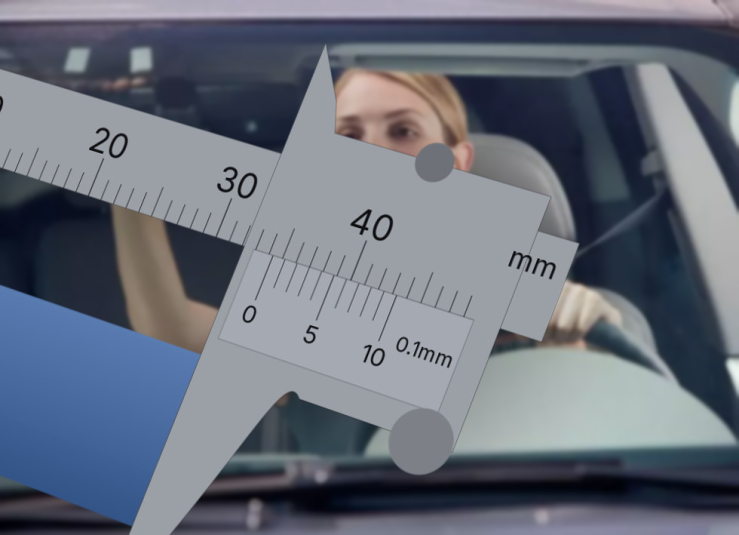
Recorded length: 34.3 mm
